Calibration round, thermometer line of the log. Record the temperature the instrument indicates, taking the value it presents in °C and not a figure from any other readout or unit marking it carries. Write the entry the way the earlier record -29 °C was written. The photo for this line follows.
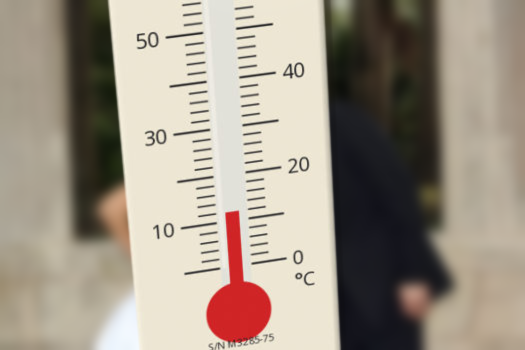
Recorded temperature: 12 °C
